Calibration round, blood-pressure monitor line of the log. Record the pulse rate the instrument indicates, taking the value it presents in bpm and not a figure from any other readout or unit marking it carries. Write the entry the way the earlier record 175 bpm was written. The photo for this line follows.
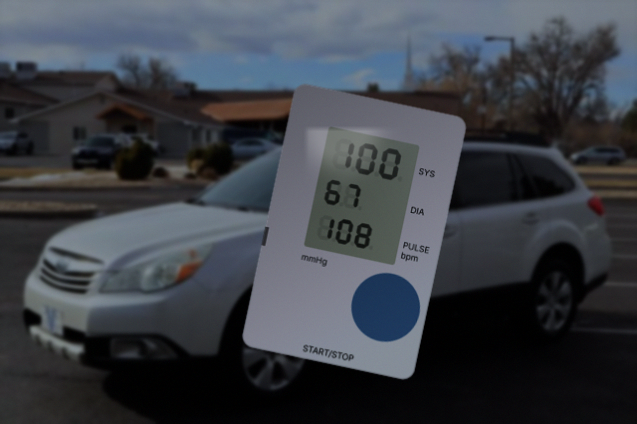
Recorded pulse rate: 108 bpm
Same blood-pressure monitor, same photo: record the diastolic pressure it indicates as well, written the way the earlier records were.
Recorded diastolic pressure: 67 mmHg
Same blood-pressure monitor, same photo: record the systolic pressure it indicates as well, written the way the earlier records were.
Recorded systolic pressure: 100 mmHg
